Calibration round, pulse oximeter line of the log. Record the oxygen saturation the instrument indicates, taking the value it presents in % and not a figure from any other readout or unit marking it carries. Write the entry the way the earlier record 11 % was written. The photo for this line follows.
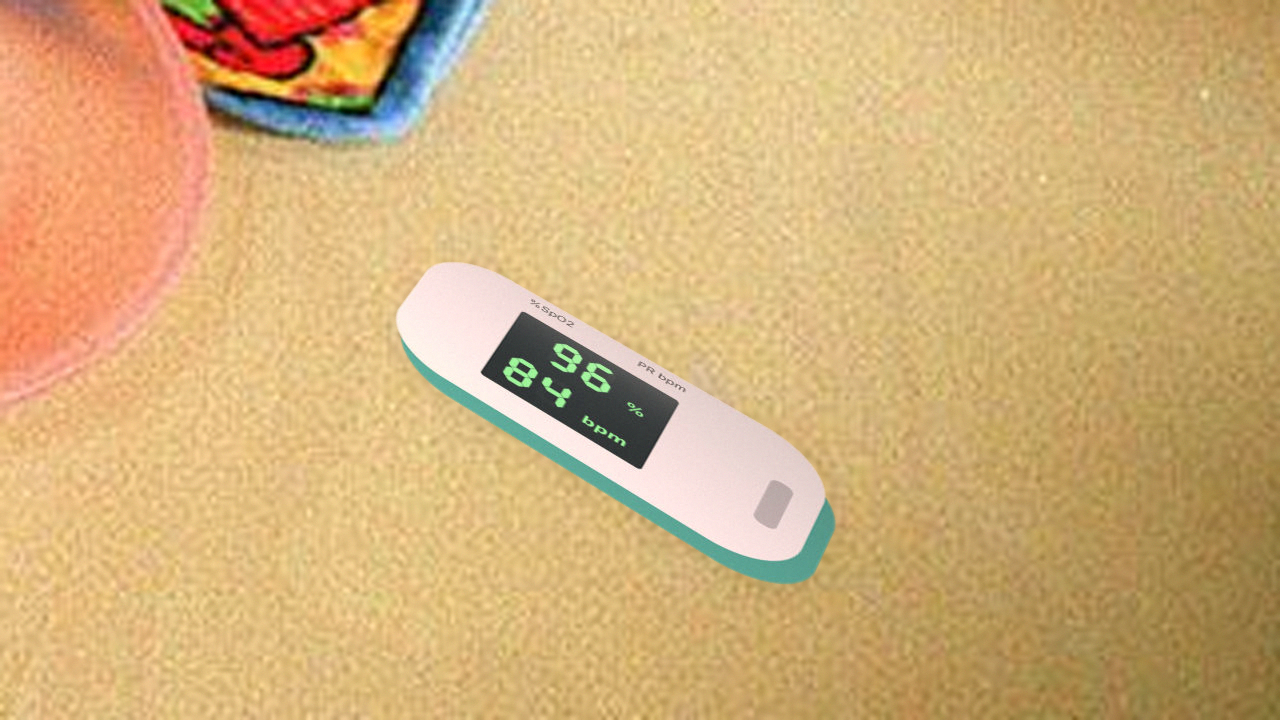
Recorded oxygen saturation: 96 %
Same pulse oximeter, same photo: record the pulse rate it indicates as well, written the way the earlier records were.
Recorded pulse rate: 84 bpm
